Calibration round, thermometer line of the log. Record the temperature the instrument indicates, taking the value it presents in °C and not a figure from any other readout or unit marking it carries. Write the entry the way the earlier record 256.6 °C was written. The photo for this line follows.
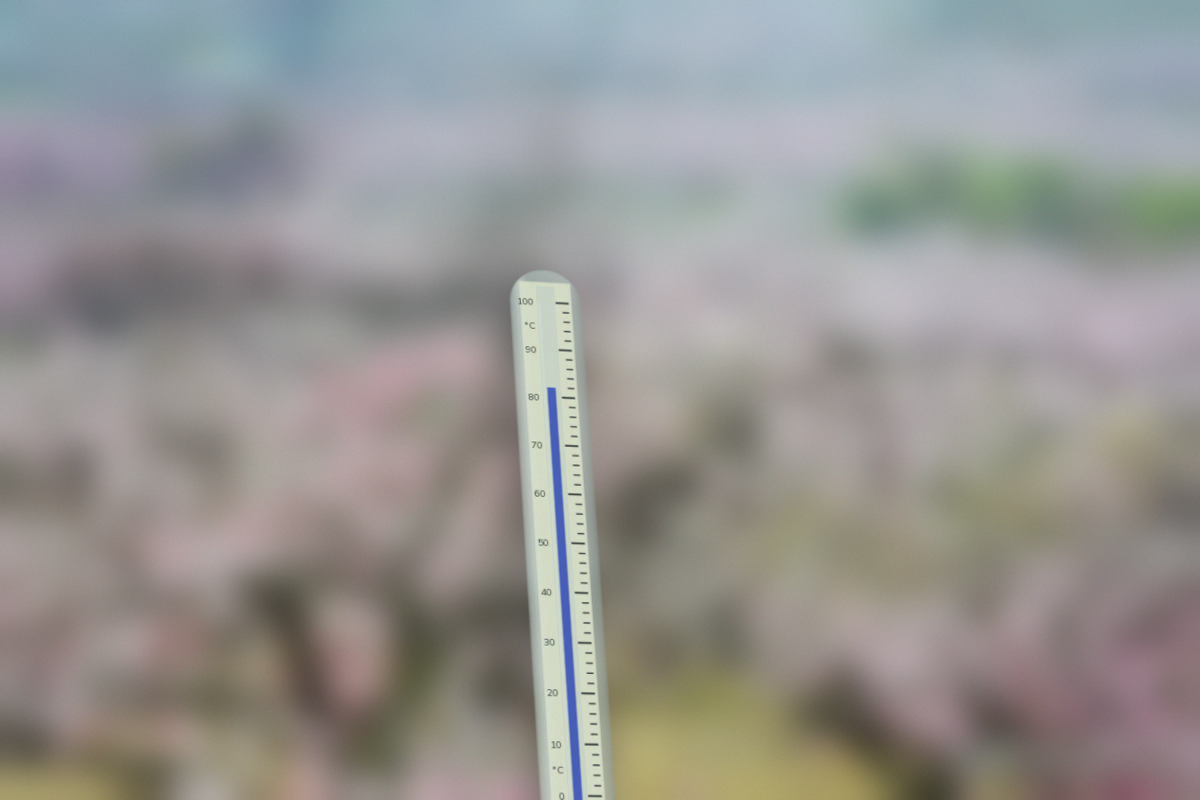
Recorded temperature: 82 °C
